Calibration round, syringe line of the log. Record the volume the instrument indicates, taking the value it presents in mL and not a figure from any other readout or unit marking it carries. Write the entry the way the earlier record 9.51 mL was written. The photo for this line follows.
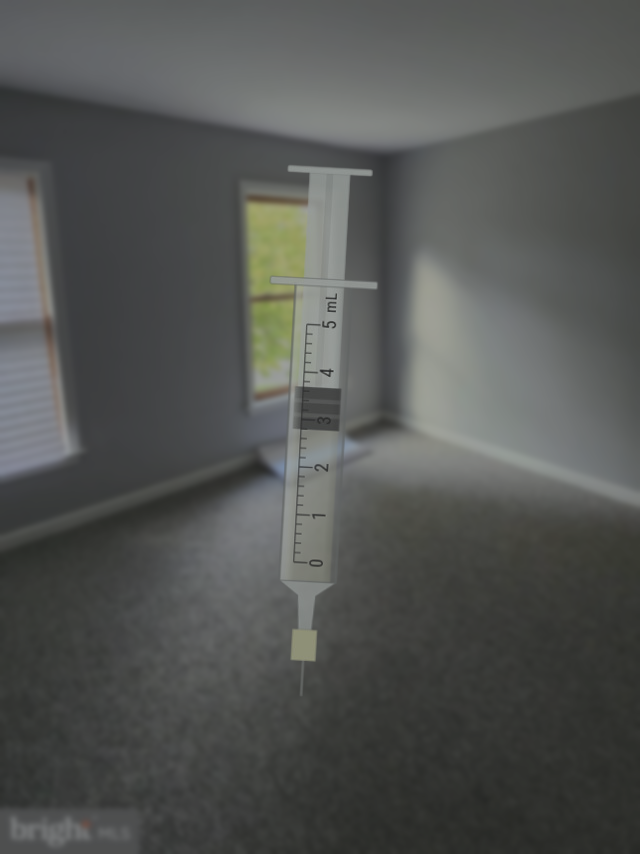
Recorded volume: 2.8 mL
